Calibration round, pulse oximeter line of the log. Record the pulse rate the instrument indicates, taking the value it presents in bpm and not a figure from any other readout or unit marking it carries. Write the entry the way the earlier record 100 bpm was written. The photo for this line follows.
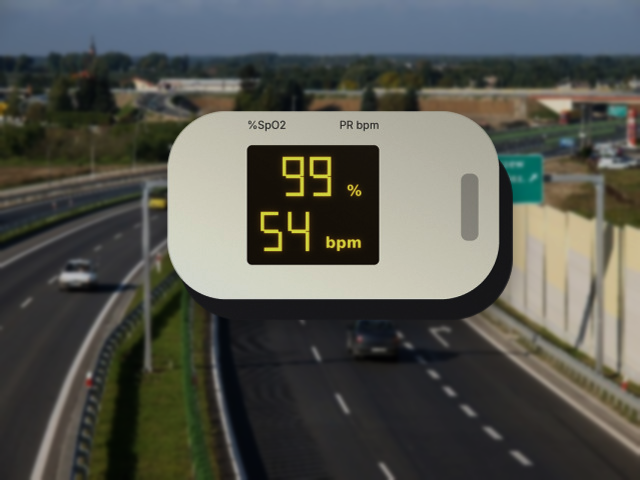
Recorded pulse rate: 54 bpm
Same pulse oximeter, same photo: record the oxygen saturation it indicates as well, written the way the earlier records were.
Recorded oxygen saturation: 99 %
